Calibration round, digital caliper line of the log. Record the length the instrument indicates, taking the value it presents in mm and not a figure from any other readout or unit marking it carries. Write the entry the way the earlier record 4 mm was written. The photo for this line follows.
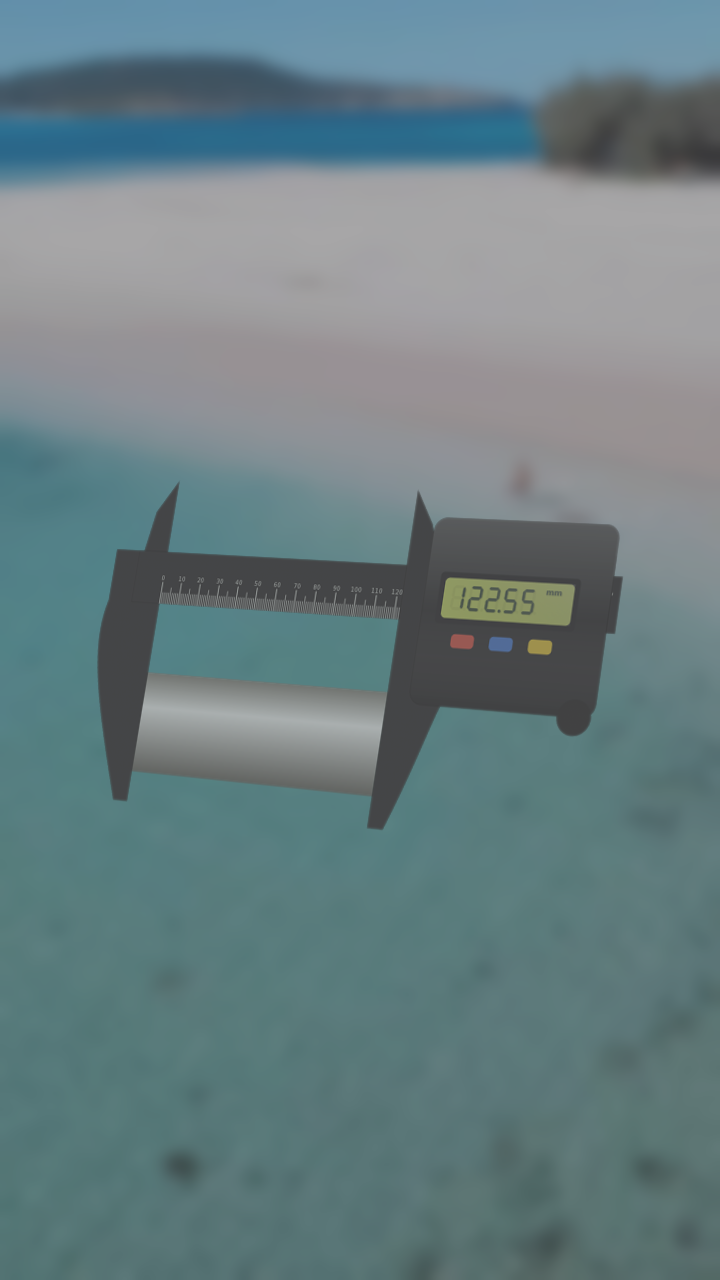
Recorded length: 122.55 mm
